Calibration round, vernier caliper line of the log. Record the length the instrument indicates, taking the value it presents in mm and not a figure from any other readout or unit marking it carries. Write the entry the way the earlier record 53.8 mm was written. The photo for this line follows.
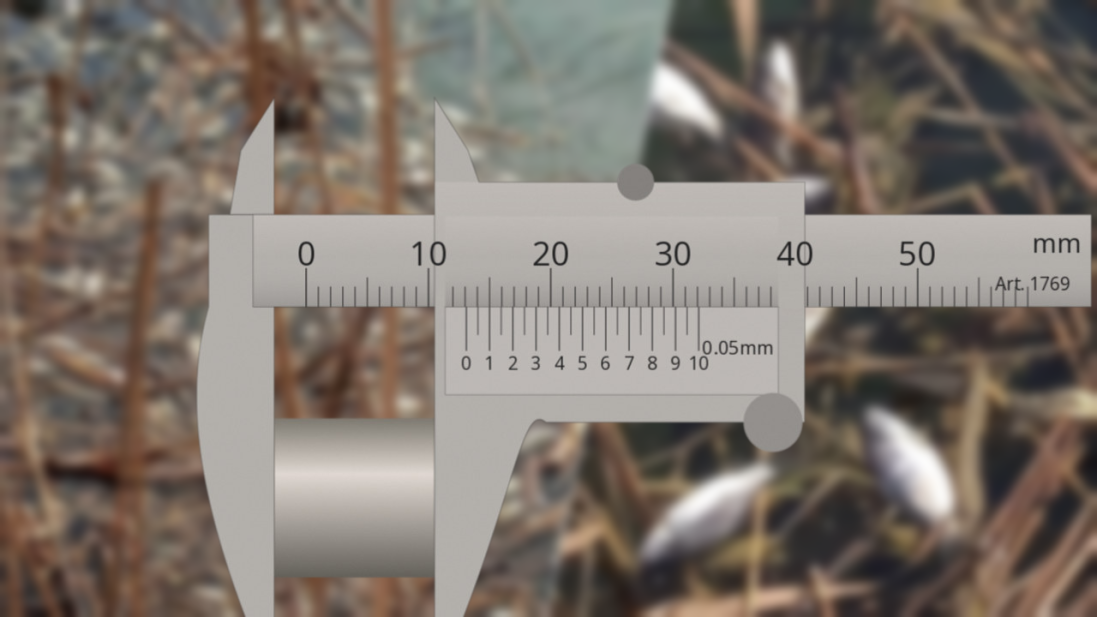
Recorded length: 13.1 mm
